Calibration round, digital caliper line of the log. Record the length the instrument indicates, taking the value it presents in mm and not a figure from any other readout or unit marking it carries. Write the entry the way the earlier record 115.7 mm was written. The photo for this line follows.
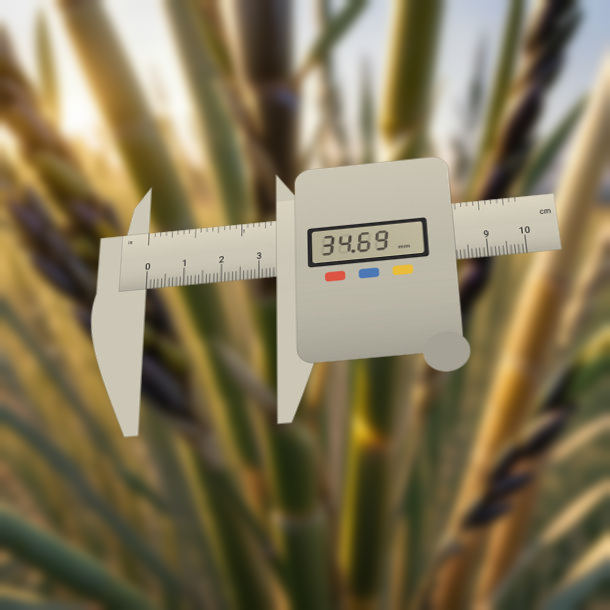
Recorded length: 34.69 mm
